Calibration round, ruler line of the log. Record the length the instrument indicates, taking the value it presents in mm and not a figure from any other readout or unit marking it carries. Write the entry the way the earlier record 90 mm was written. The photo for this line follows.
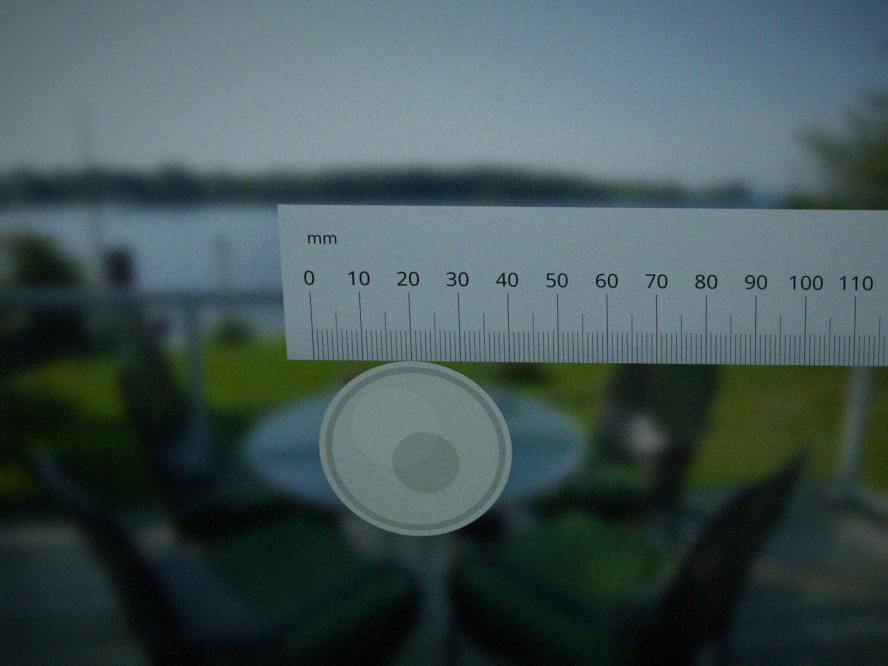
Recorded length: 40 mm
